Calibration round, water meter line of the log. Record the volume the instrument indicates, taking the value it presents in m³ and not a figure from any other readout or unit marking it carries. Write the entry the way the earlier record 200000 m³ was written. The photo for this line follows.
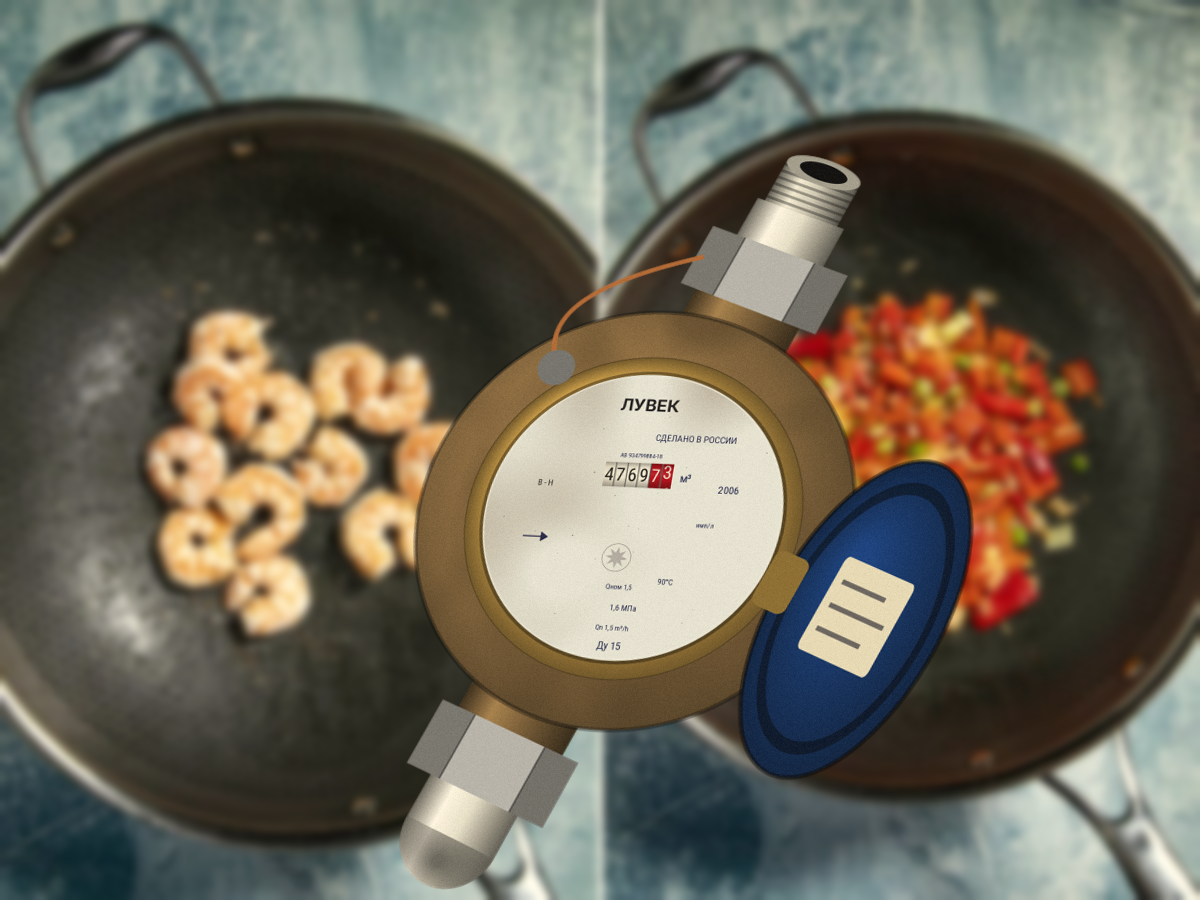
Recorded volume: 4769.73 m³
